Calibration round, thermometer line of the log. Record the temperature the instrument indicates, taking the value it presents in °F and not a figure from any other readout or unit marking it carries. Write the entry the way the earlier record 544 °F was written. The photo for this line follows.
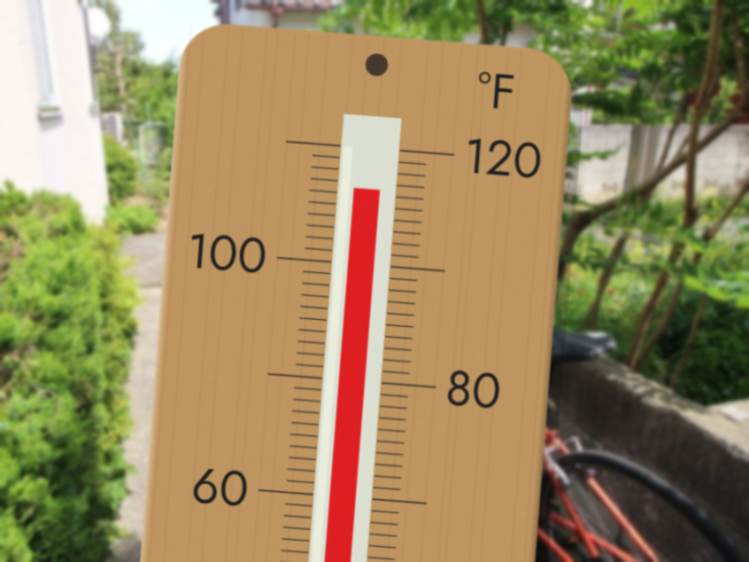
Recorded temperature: 113 °F
